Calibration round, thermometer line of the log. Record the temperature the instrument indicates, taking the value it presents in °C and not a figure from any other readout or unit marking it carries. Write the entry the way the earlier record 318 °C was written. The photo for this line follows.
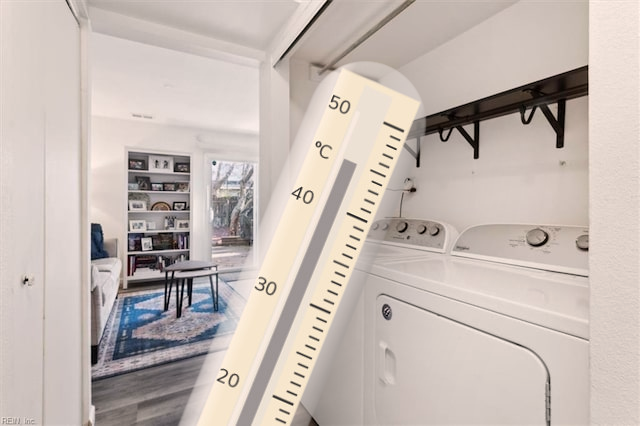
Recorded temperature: 45 °C
